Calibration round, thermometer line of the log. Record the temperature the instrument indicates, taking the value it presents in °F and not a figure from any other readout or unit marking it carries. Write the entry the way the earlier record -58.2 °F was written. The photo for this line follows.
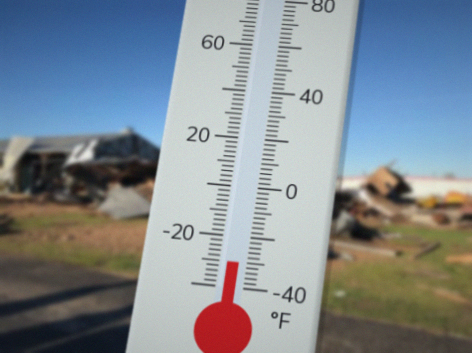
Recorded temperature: -30 °F
